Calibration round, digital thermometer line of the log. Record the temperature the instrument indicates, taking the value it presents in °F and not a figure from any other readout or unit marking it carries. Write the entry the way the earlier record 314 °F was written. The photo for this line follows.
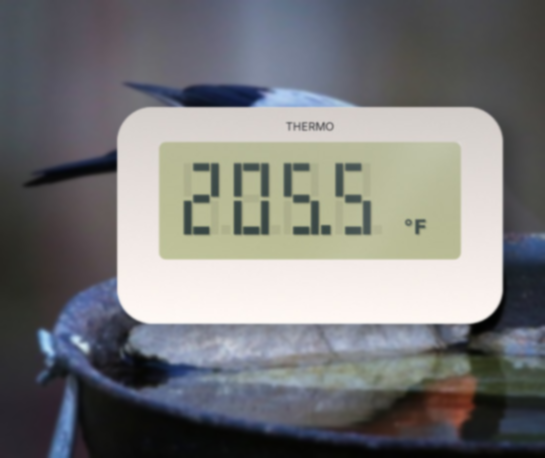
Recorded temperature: 205.5 °F
